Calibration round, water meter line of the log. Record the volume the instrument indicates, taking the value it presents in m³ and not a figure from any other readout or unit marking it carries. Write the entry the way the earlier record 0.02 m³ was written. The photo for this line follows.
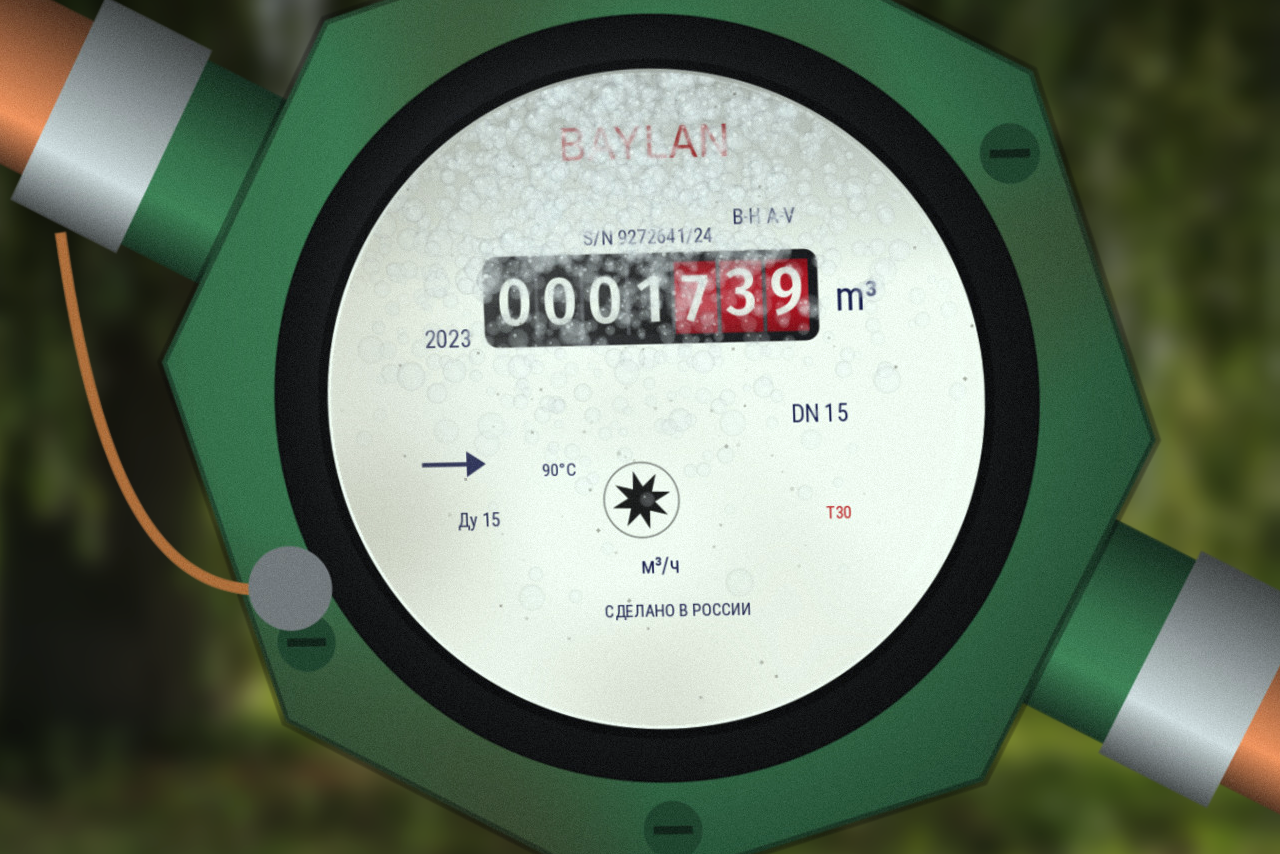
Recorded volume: 1.739 m³
